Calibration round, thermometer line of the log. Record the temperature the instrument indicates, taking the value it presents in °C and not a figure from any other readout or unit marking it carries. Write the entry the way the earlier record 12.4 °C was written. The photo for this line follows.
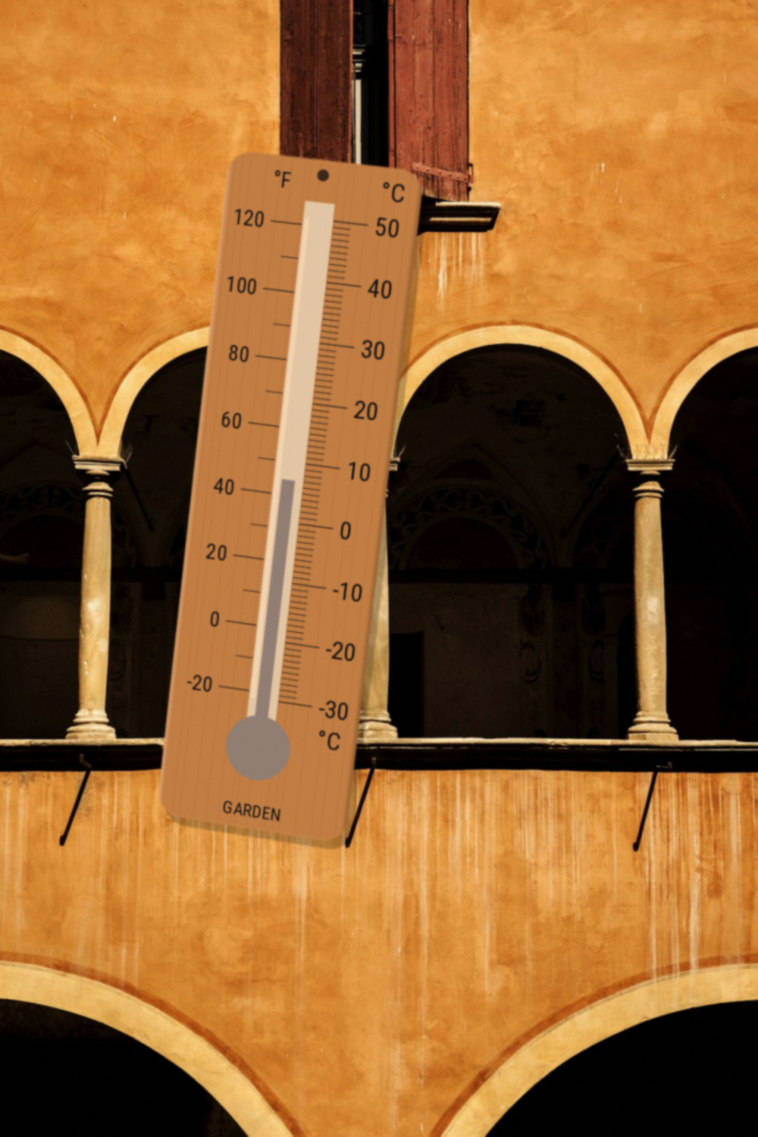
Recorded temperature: 7 °C
